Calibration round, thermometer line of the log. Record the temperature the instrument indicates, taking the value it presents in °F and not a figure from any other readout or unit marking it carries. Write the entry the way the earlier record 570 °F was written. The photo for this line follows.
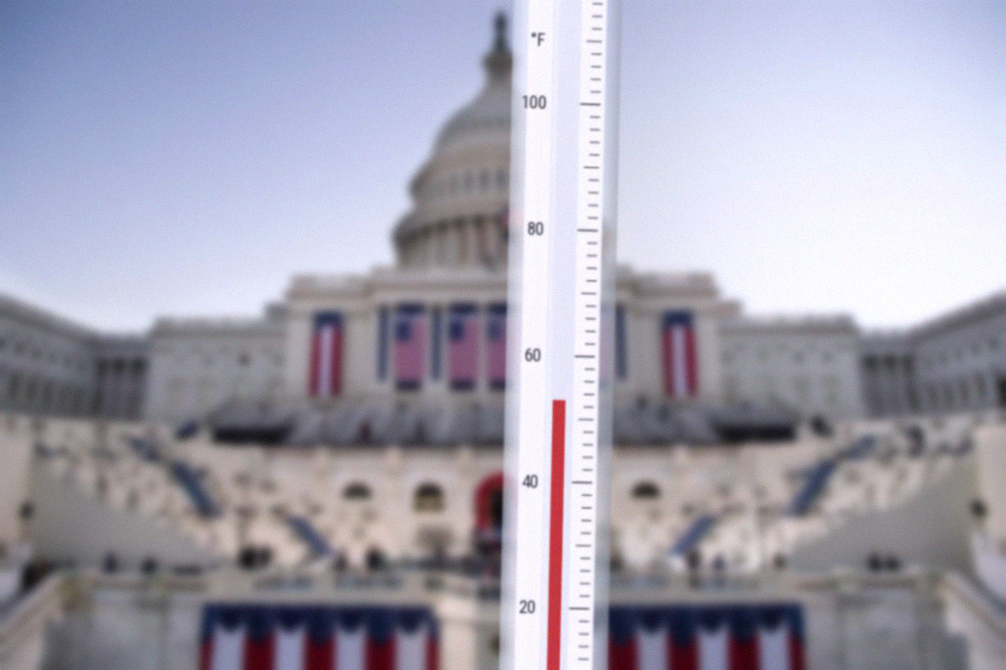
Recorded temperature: 53 °F
